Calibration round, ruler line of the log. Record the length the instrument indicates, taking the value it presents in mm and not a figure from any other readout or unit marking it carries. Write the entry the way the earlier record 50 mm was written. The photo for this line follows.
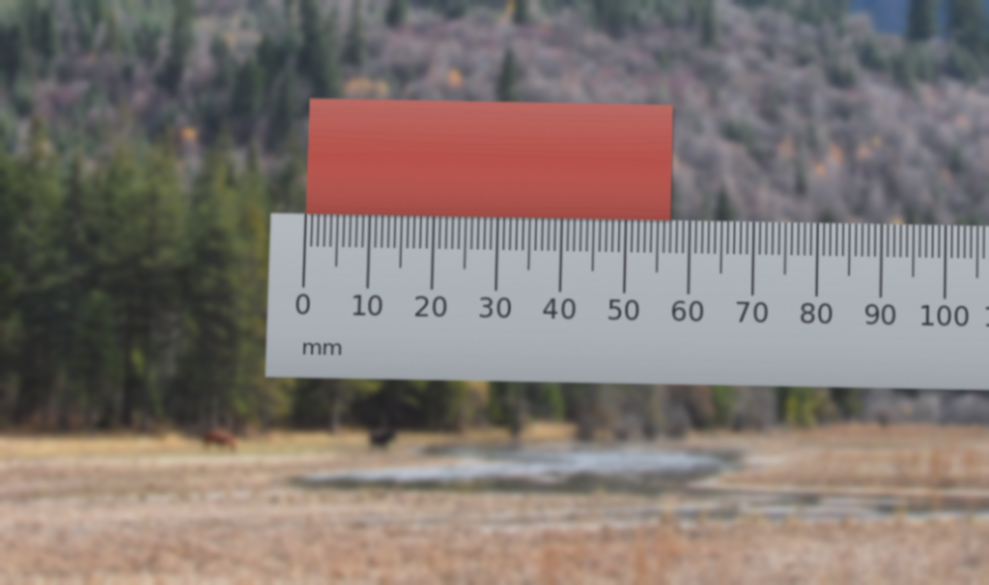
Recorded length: 57 mm
